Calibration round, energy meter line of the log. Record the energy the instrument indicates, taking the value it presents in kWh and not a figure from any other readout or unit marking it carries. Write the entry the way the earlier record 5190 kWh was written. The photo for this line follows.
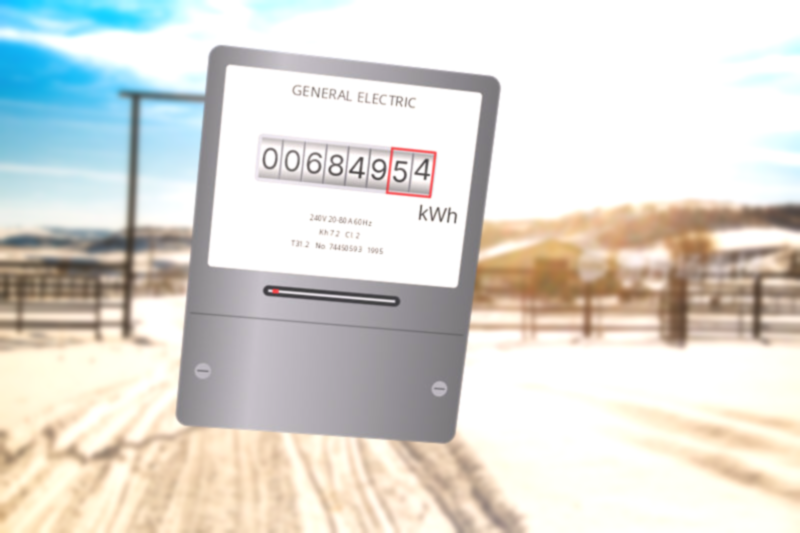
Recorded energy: 6849.54 kWh
